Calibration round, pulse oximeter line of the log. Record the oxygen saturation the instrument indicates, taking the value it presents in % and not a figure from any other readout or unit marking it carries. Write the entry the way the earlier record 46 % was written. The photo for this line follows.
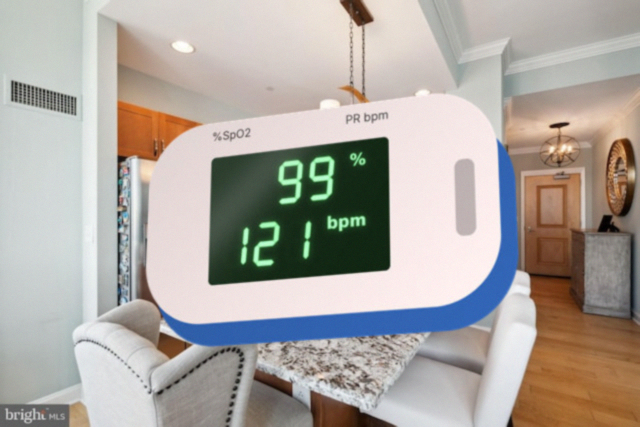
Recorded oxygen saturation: 99 %
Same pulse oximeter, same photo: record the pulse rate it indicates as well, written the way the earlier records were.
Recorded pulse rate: 121 bpm
